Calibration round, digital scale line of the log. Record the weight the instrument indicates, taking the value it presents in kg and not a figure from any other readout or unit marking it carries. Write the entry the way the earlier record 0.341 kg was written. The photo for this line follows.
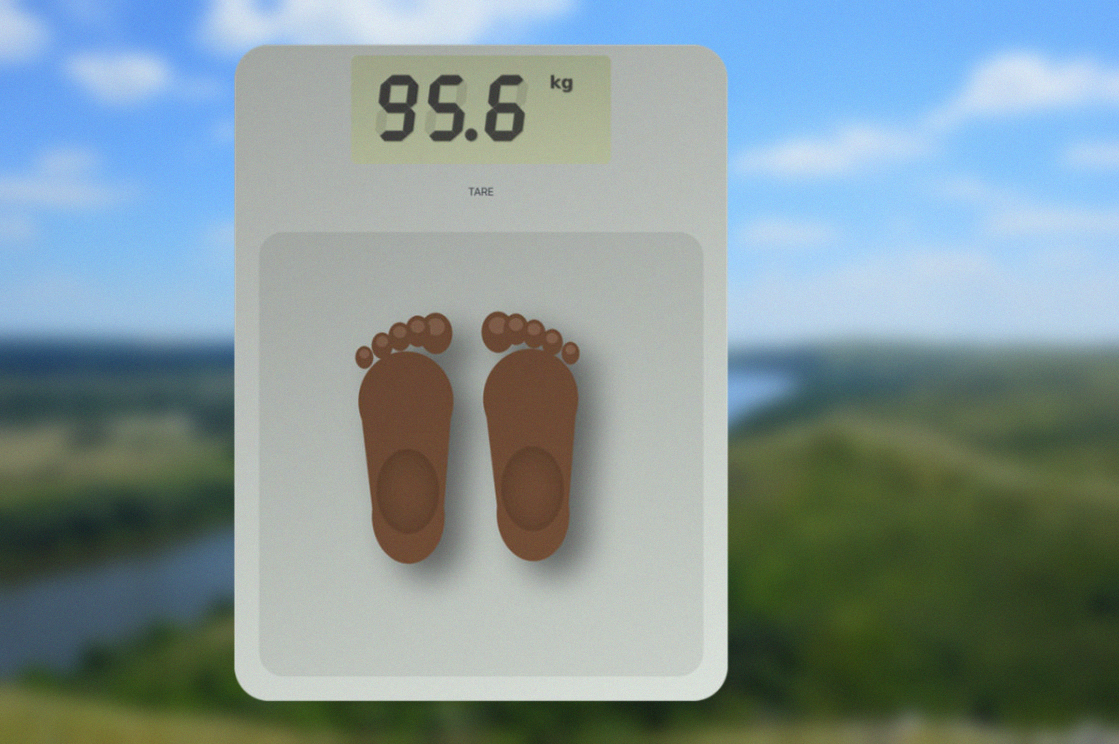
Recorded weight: 95.6 kg
